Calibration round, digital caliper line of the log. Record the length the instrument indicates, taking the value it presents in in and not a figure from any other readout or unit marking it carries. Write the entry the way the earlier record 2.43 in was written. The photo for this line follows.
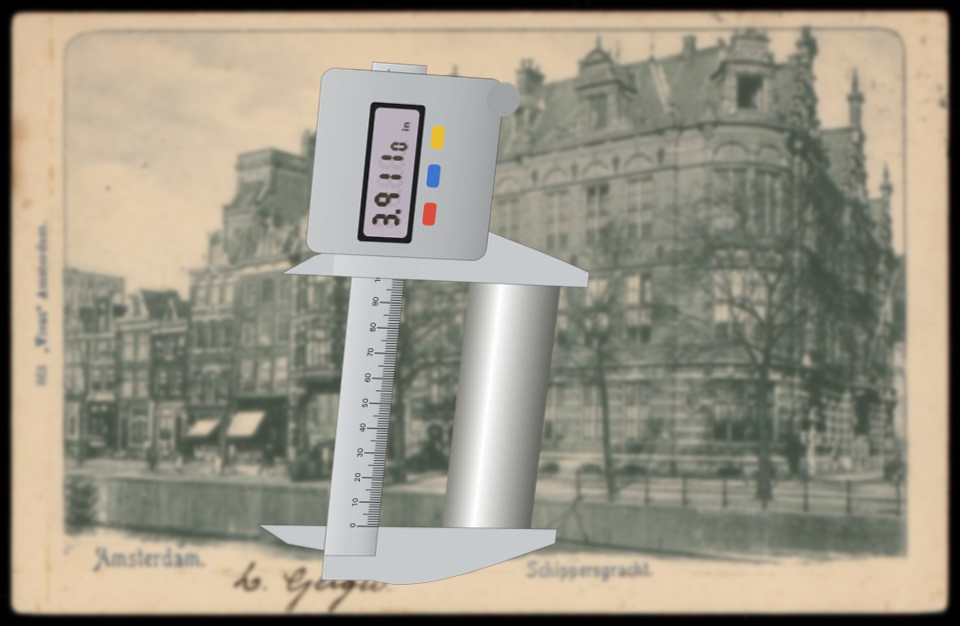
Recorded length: 3.9110 in
